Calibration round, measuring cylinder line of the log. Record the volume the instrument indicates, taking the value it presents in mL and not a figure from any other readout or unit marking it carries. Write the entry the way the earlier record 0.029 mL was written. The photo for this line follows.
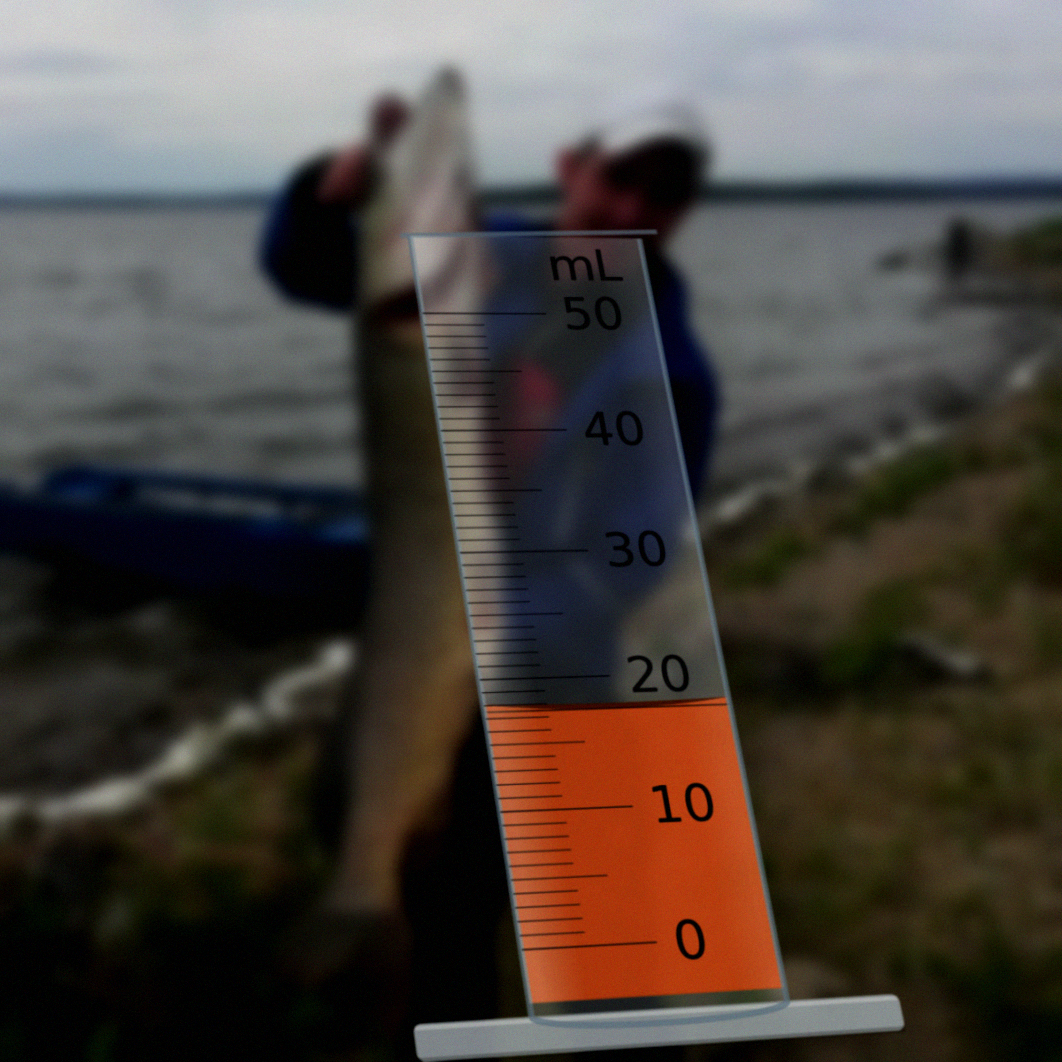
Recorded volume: 17.5 mL
